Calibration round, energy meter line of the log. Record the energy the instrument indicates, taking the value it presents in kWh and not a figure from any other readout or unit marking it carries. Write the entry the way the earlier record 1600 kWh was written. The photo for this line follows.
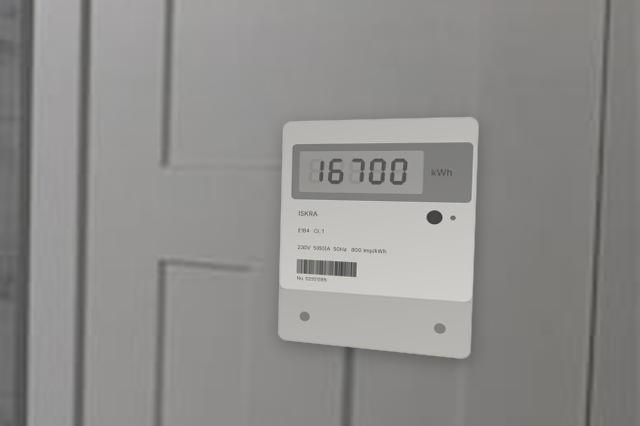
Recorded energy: 16700 kWh
